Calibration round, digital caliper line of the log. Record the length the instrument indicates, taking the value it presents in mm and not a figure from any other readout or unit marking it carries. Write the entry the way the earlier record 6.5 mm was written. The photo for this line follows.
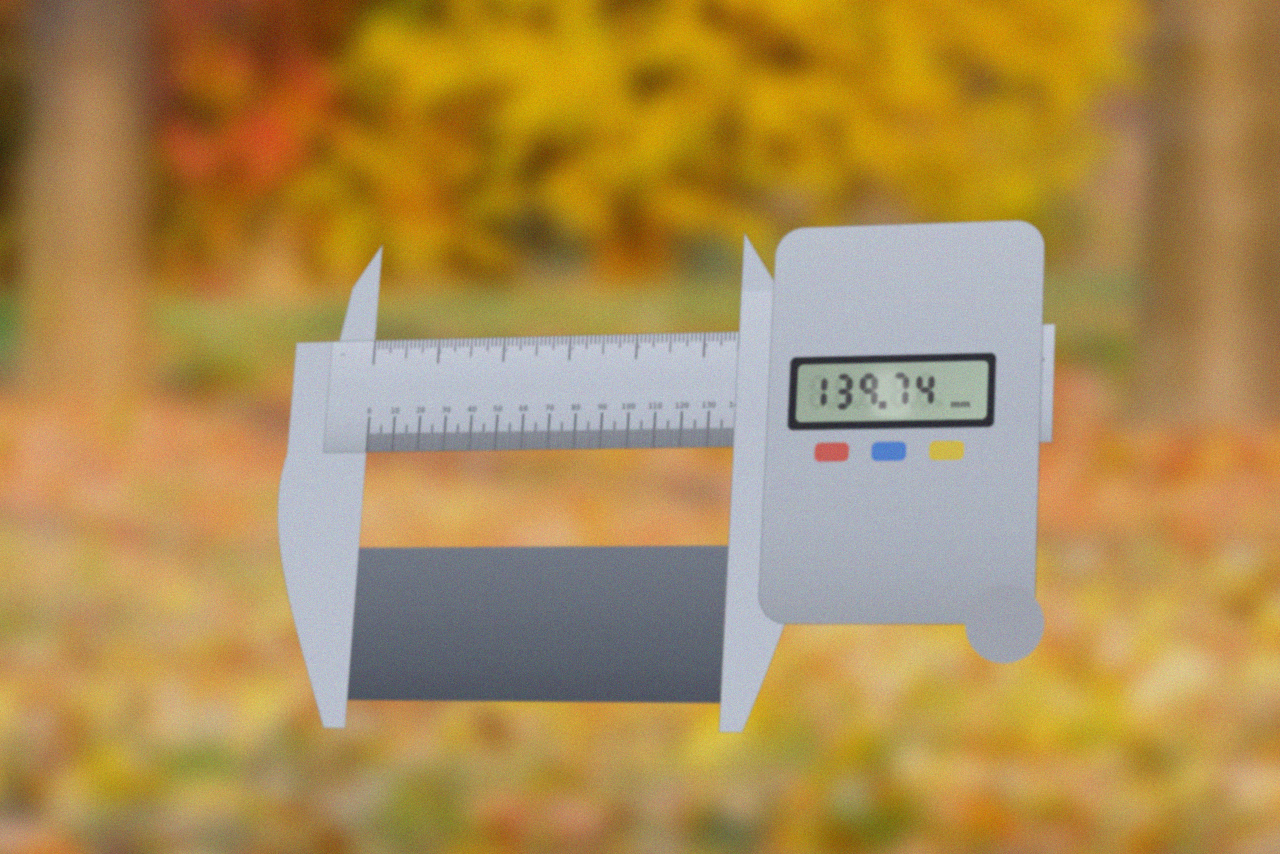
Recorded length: 139.74 mm
